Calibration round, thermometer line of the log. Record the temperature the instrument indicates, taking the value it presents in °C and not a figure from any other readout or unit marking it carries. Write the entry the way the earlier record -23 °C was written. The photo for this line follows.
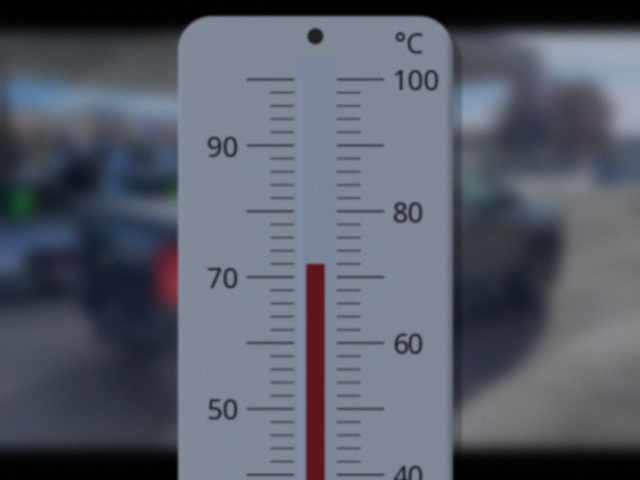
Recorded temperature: 72 °C
